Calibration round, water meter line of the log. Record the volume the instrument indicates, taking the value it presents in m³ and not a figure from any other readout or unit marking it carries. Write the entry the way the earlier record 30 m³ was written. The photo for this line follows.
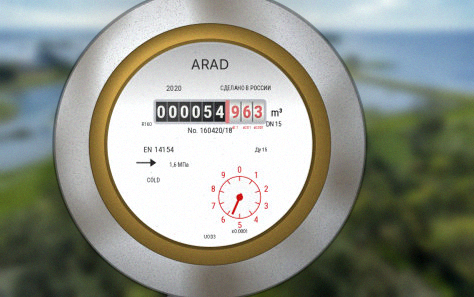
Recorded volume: 54.9635 m³
